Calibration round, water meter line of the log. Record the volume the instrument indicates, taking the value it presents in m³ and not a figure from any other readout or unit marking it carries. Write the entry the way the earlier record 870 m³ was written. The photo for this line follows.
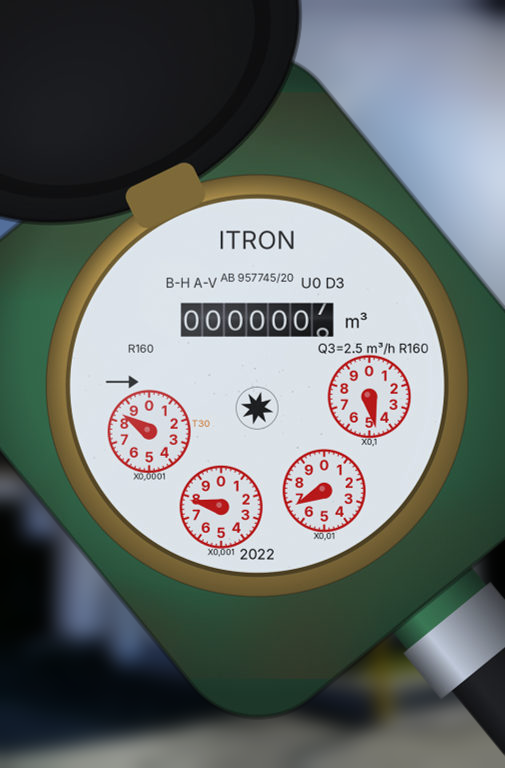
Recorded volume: 7.4678 m³
